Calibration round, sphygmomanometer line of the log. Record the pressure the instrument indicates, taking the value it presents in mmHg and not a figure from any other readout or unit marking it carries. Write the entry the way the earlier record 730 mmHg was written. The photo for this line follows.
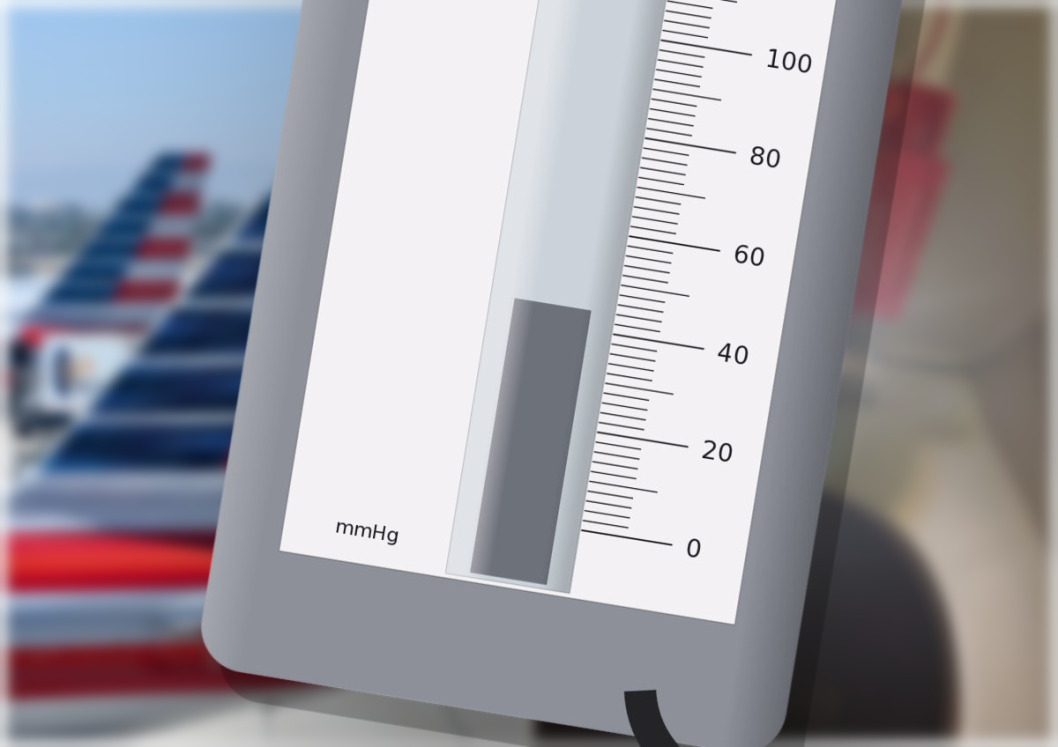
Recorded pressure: 44 mmHg
